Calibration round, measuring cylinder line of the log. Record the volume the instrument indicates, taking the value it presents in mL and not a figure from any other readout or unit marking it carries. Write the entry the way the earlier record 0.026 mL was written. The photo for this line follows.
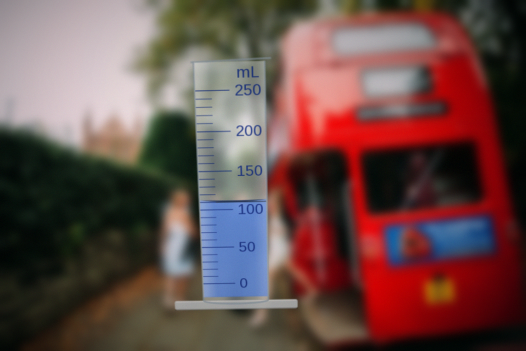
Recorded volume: 110 mL
